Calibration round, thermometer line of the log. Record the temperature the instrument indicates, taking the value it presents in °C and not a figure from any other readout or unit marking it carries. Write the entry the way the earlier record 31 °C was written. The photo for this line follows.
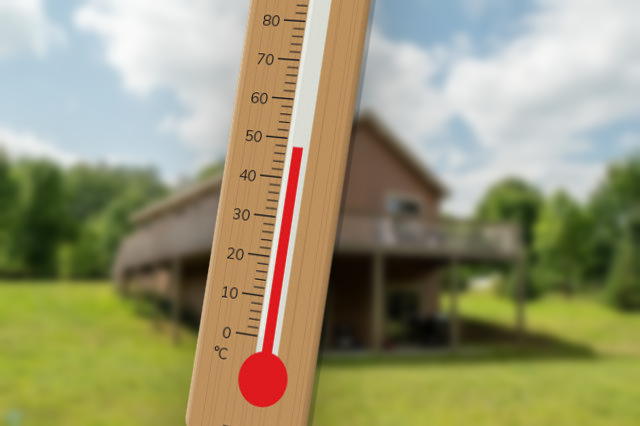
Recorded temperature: 48 °C
